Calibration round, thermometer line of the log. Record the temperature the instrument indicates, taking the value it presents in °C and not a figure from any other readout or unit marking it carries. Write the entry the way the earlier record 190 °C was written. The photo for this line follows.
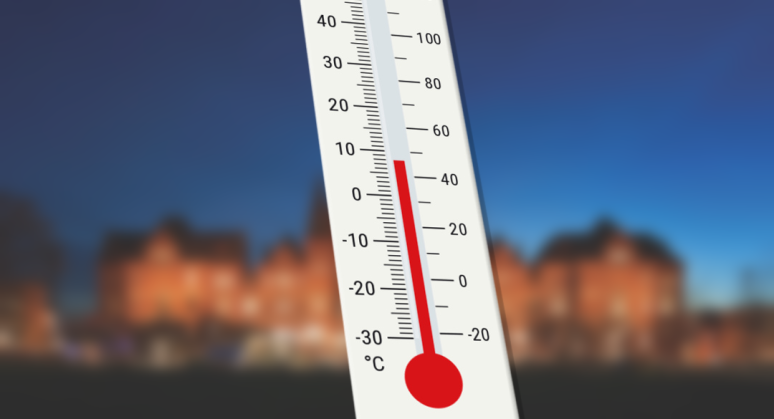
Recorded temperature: 8 °C
